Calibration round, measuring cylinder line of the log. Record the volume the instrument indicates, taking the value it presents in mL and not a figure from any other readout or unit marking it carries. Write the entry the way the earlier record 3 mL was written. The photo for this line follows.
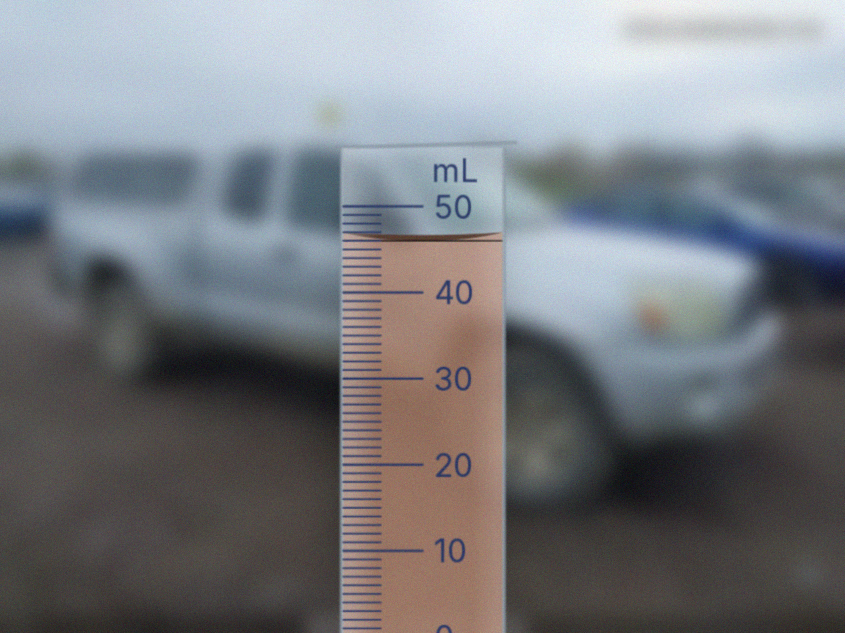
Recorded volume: 46 mL
